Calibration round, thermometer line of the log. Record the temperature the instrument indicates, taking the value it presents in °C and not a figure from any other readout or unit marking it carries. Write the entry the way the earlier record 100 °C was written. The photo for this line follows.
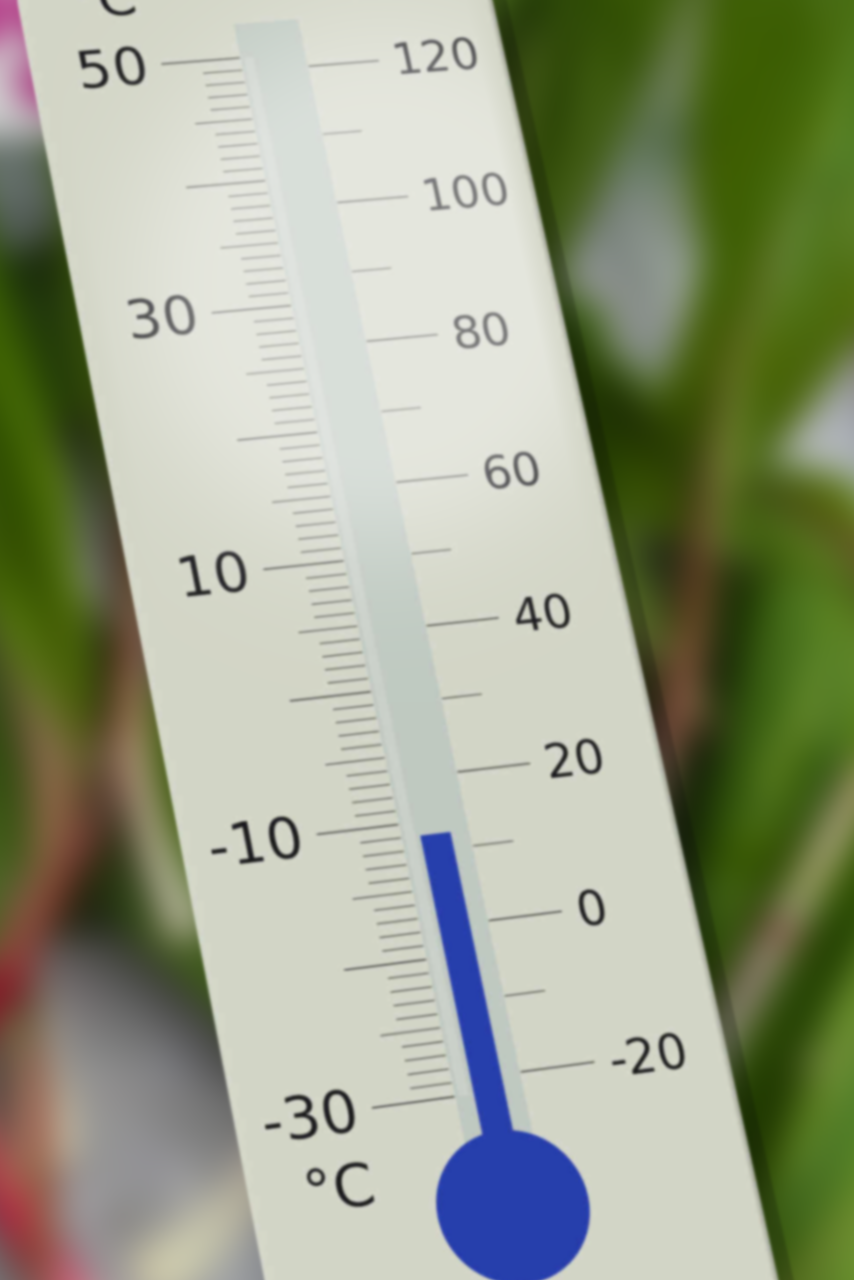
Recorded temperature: -11 °C
